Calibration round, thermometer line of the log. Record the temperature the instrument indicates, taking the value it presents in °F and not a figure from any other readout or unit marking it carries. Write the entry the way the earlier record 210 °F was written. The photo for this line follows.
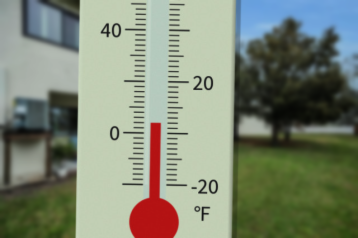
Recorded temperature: 4 °F
